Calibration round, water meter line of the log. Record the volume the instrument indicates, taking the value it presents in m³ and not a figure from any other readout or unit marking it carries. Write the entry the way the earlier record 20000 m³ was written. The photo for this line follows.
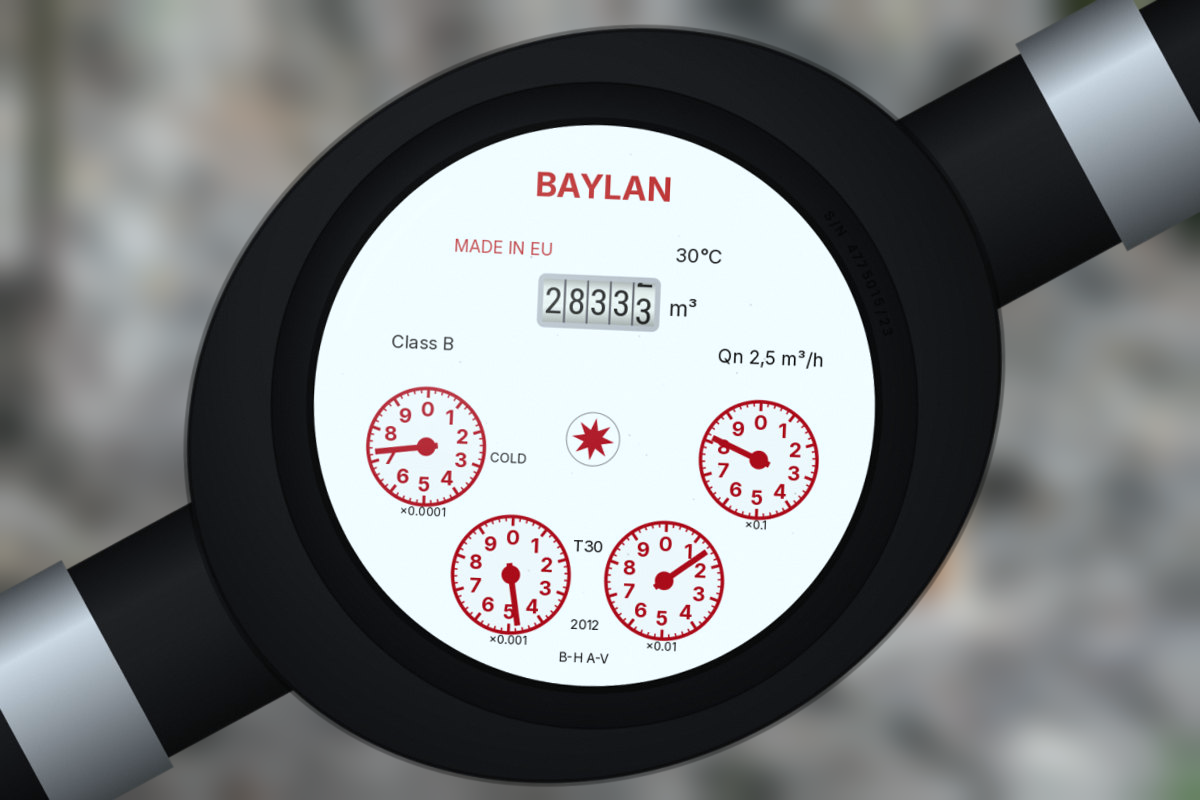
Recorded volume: 28332.8147 m³
